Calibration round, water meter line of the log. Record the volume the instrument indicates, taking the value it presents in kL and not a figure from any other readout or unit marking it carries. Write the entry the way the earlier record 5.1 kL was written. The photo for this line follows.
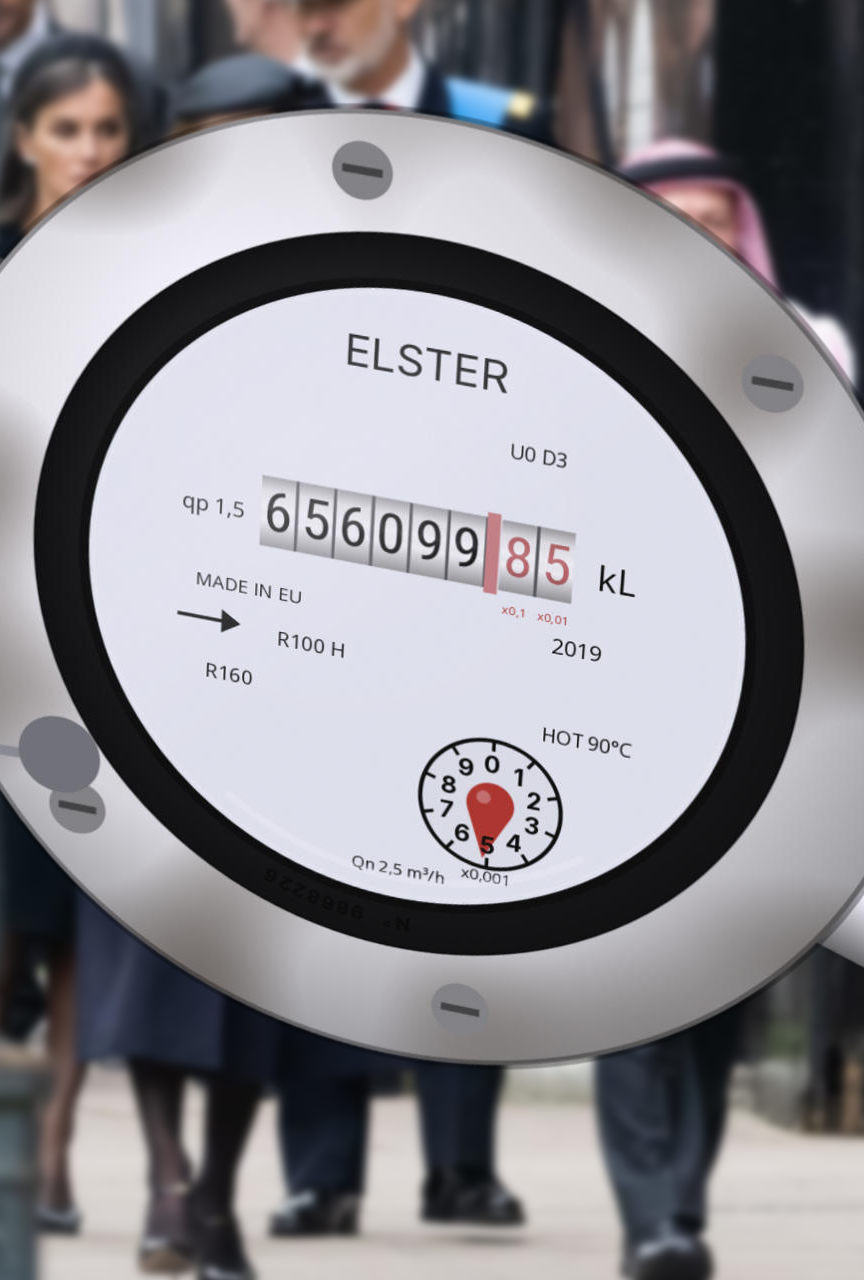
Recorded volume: 656099.855 kL
